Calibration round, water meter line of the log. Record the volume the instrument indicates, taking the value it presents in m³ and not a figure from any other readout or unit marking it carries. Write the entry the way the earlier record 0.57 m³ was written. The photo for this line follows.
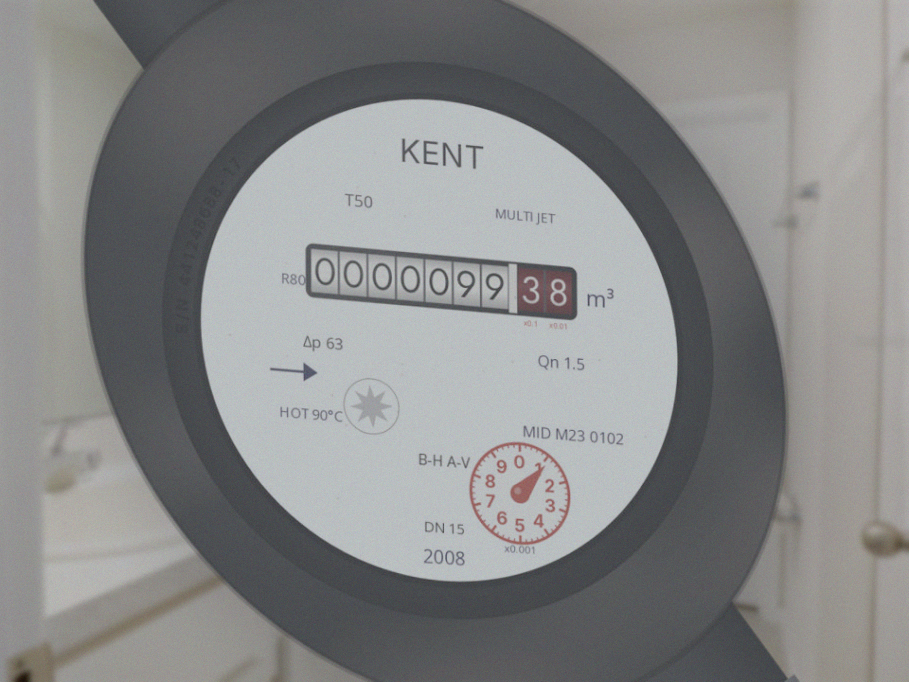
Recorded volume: 99.381 m³
